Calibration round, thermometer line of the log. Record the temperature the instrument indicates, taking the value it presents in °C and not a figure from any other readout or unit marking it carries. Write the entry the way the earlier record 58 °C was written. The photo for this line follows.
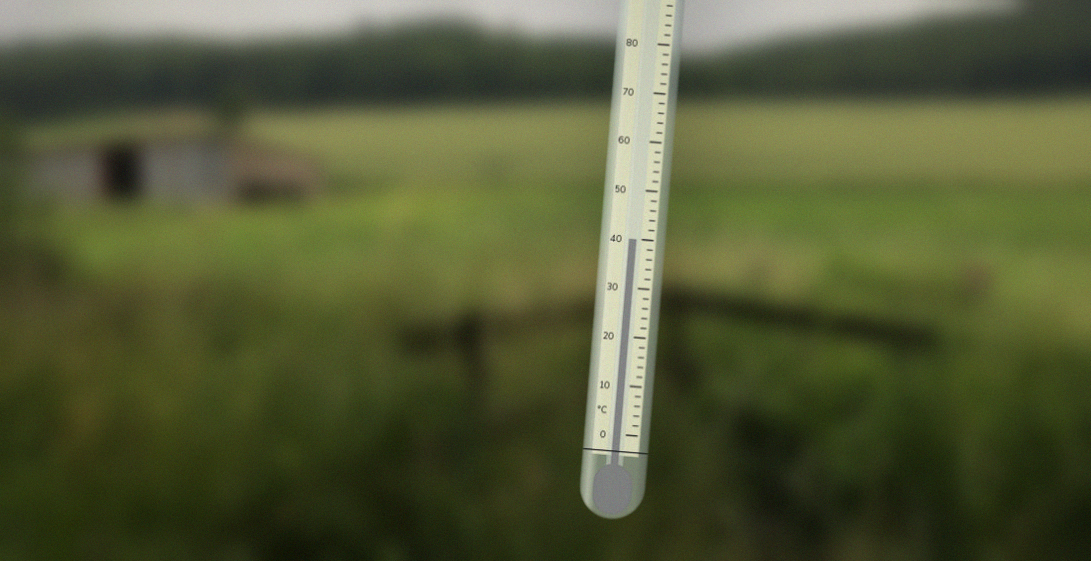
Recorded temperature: 40 °C
